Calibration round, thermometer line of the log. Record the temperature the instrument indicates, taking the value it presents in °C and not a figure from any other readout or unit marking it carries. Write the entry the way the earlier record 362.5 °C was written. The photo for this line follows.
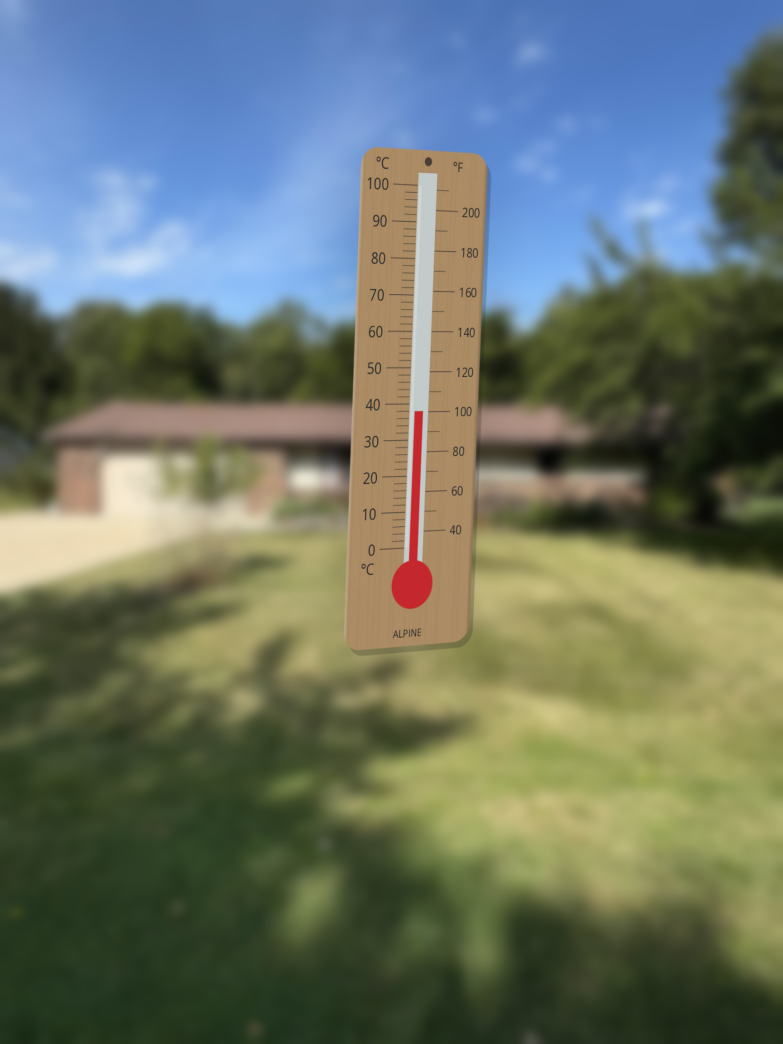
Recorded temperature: 38 °C
